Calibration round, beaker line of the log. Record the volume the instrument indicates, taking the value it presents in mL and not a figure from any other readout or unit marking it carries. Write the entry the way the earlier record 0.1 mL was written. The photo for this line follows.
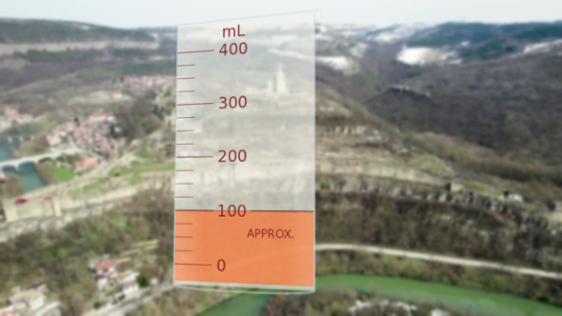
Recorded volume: 100 mL
